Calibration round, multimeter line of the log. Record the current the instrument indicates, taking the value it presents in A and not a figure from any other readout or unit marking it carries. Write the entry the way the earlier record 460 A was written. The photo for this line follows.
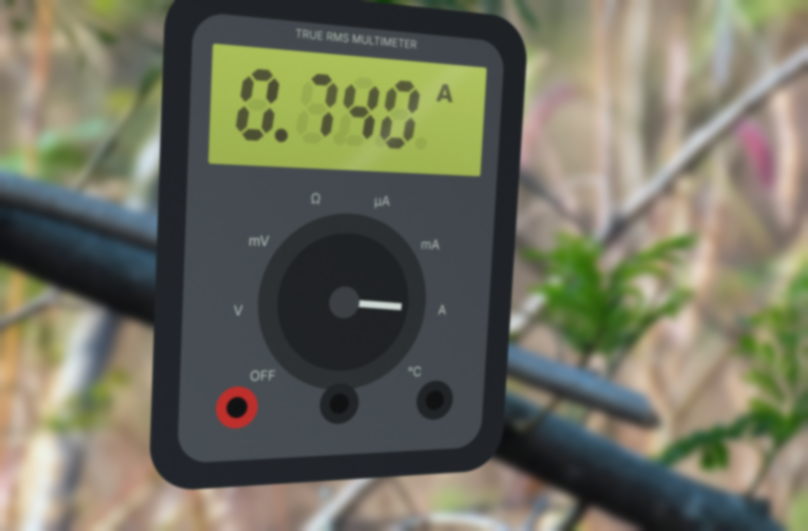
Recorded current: 0.740 A
